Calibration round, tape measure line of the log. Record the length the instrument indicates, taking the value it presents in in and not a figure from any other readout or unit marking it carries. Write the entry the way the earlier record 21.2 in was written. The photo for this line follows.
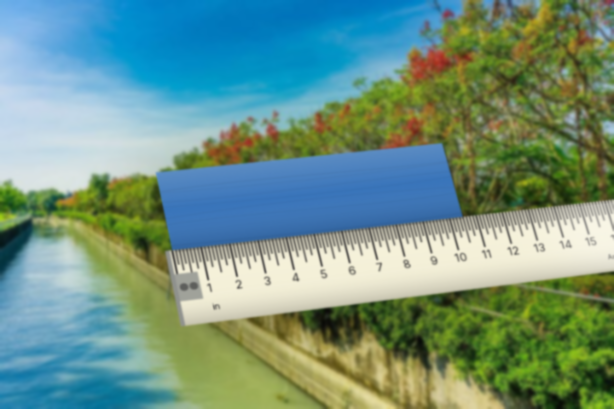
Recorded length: 10.5 in
